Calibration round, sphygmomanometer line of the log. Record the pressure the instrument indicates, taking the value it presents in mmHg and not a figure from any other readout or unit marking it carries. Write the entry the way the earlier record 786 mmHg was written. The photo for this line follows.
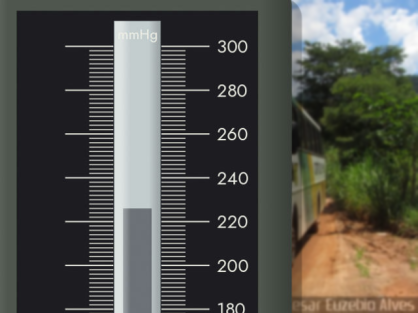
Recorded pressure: 226 mmHg
